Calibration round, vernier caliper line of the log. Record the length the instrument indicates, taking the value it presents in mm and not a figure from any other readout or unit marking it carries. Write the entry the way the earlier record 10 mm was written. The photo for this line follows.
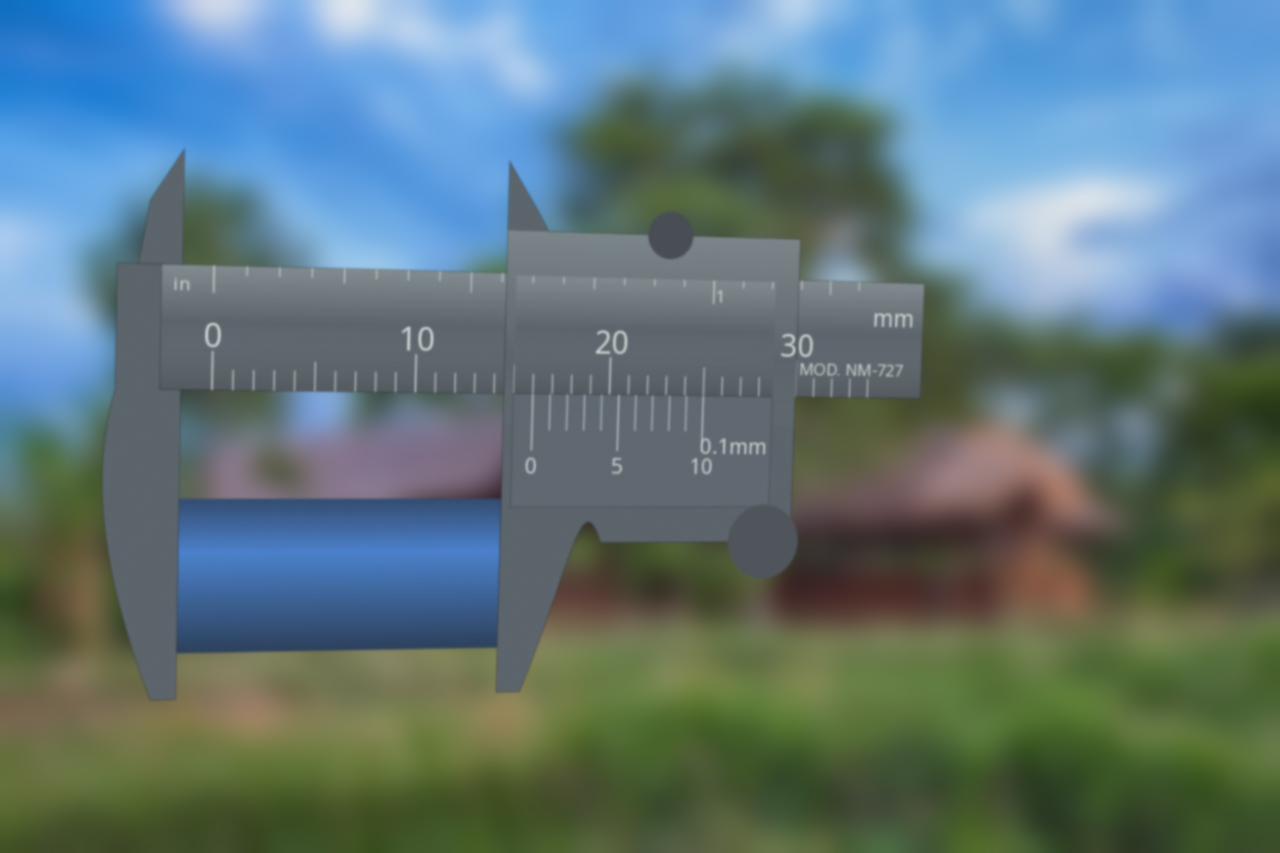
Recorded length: 16.0 mm
